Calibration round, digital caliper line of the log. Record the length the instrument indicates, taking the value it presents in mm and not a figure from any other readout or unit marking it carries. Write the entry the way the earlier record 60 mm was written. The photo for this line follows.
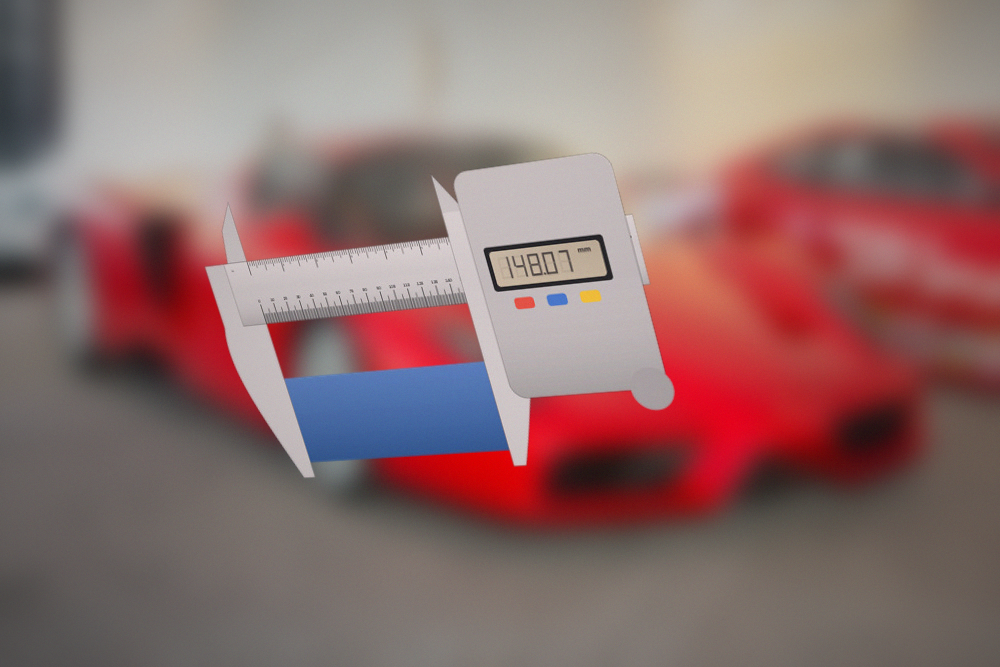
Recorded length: 148.07 mm
